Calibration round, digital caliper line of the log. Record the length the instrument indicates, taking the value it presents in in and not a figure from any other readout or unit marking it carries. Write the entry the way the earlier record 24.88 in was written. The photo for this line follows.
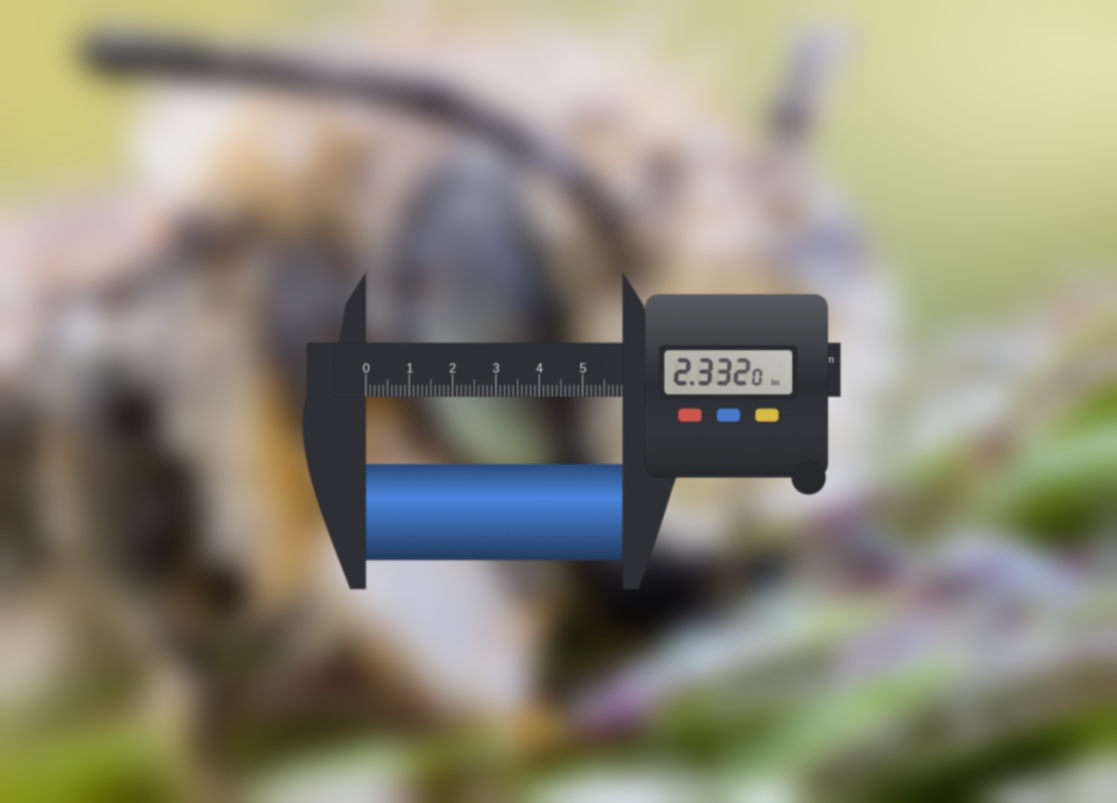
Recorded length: 2.3320 in
